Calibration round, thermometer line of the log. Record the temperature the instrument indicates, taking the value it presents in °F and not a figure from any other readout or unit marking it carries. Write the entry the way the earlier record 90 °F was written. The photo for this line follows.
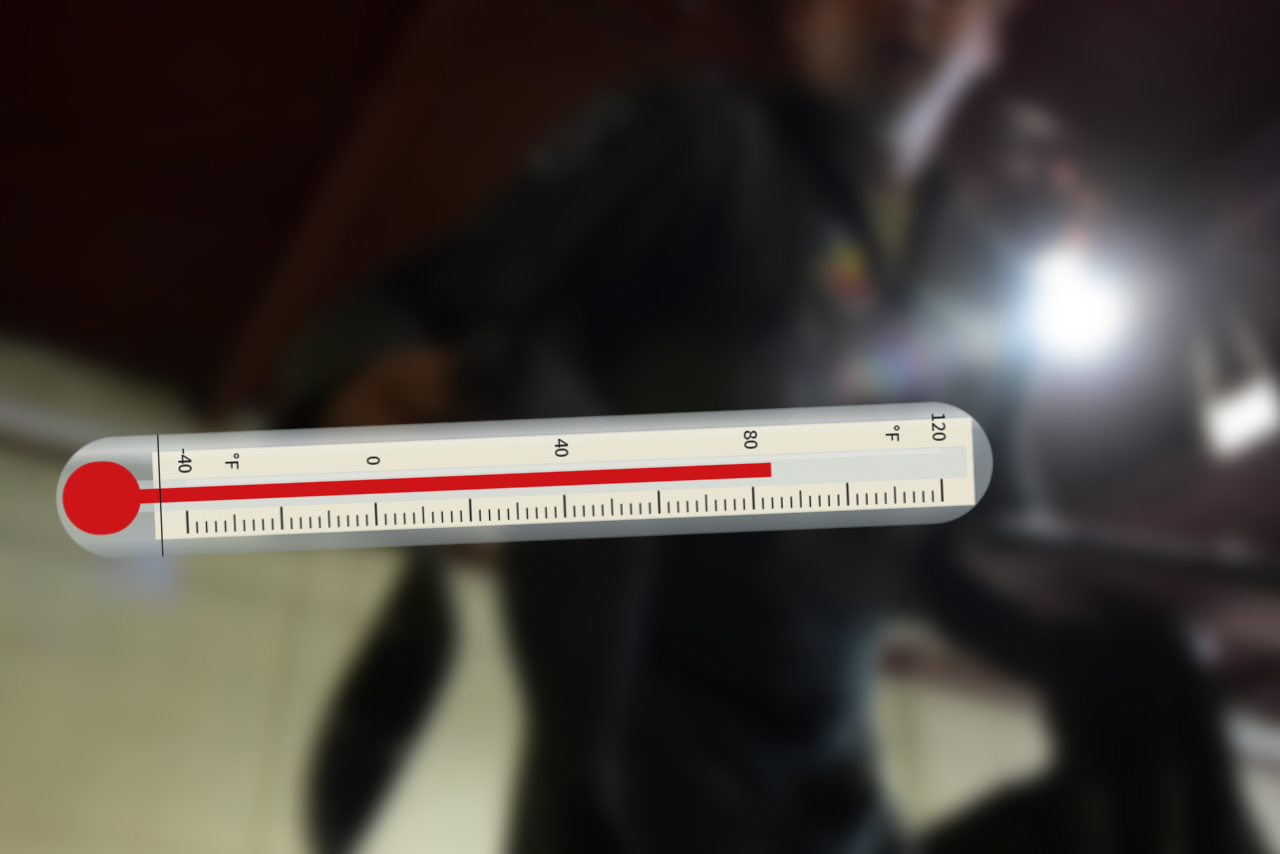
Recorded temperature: 84 °F
